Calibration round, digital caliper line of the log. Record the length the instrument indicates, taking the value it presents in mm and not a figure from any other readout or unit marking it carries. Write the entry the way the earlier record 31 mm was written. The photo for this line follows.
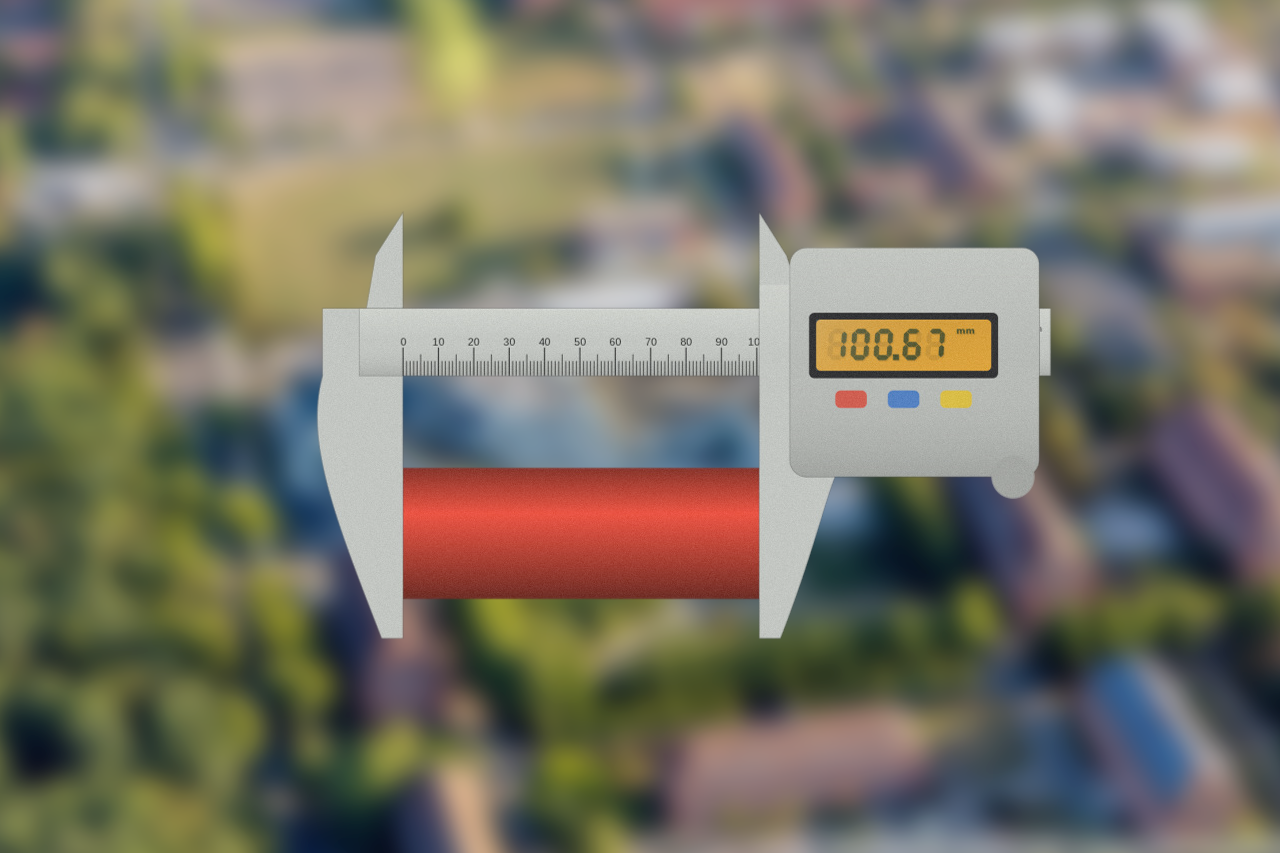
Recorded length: 100.67 mm
